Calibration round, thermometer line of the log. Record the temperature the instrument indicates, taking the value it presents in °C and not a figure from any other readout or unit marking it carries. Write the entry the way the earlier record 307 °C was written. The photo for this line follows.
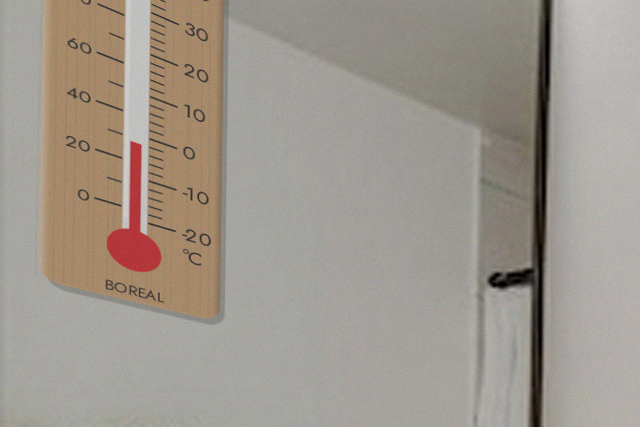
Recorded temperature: -2 °C
